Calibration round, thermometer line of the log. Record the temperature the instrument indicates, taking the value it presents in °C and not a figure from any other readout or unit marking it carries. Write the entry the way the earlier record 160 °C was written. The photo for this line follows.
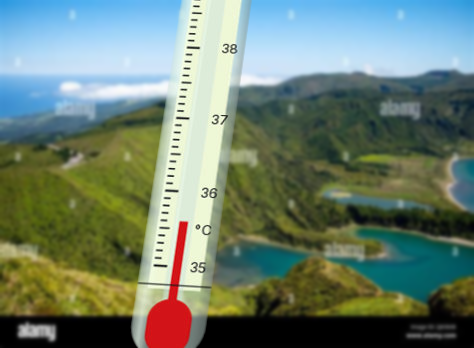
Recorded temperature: 35.6 °C
